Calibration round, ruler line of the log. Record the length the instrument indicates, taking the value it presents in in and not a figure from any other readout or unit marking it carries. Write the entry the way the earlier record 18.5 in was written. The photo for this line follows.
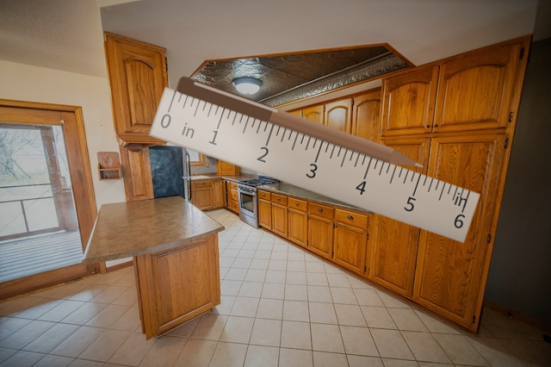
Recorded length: 5 in
